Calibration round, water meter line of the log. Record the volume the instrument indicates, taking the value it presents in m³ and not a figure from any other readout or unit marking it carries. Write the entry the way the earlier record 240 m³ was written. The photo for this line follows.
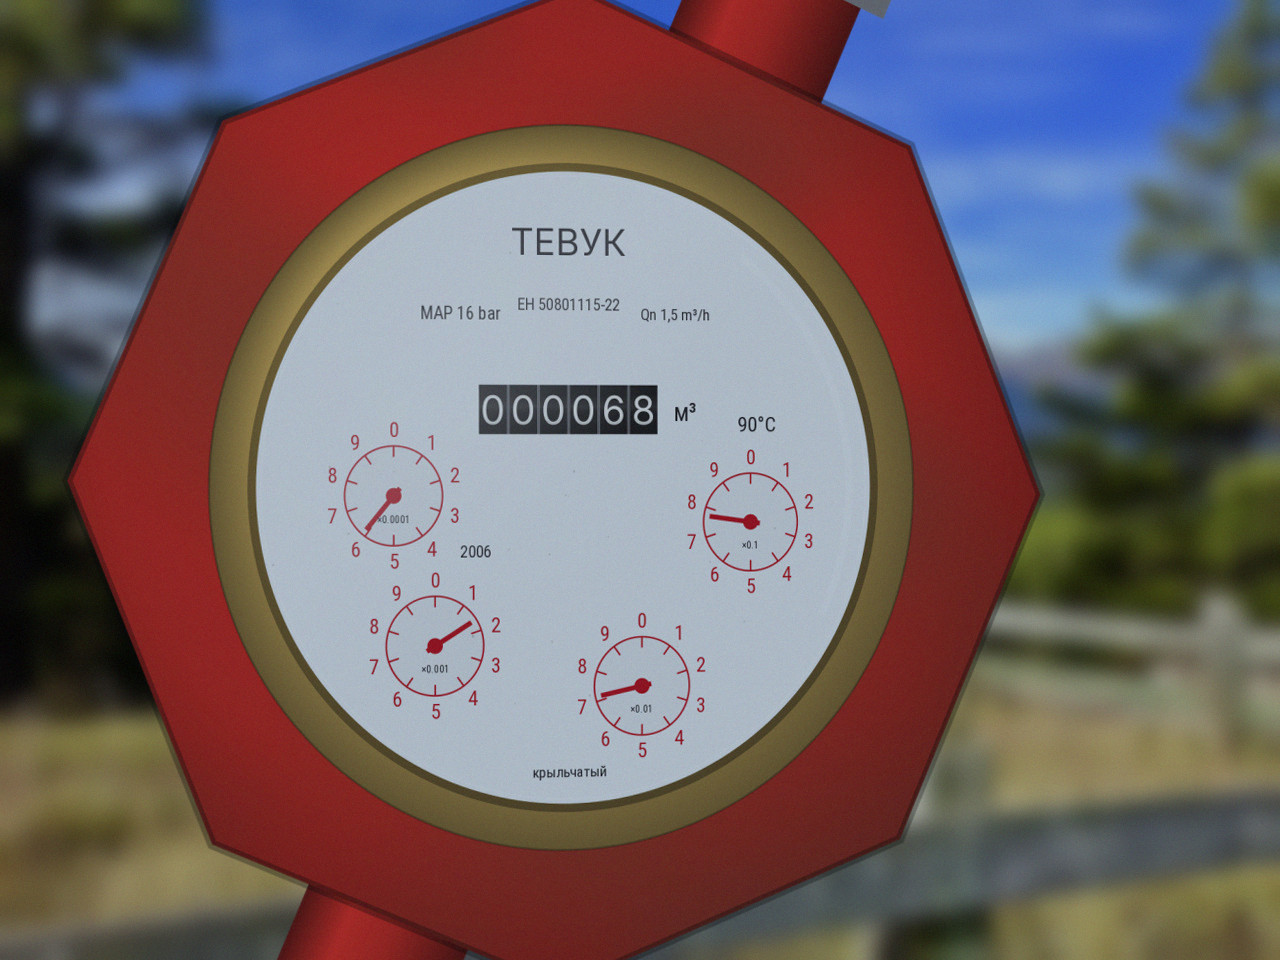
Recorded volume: 68.7716 m³
